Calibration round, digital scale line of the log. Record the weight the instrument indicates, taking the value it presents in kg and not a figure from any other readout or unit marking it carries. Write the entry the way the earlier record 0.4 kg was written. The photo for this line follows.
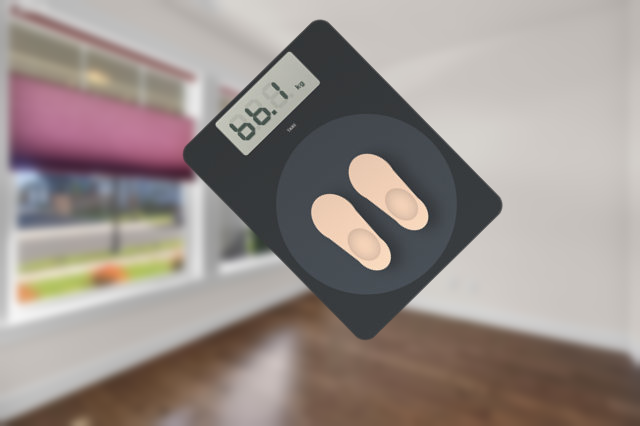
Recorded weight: 66.1 kg
